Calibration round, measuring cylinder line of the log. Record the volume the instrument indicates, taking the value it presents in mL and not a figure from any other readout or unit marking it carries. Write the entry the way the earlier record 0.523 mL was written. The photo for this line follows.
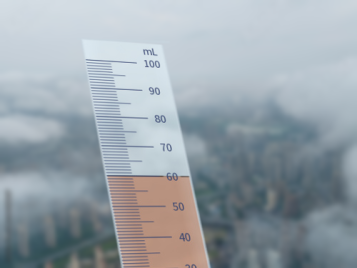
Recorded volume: 60 mL
